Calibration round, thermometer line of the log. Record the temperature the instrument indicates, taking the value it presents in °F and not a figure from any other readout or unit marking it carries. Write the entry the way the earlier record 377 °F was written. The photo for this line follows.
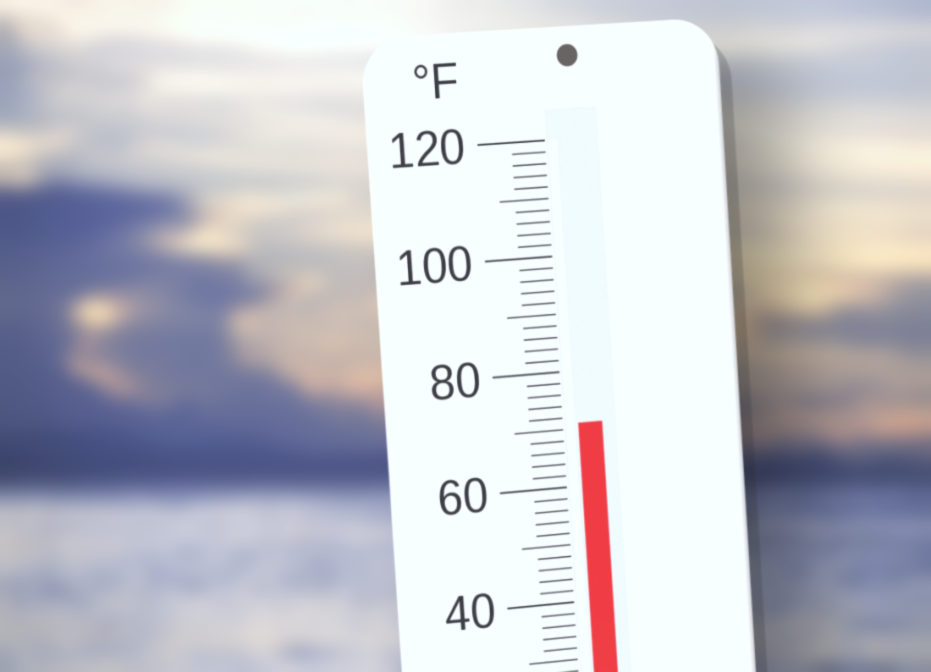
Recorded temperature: 71 °F
